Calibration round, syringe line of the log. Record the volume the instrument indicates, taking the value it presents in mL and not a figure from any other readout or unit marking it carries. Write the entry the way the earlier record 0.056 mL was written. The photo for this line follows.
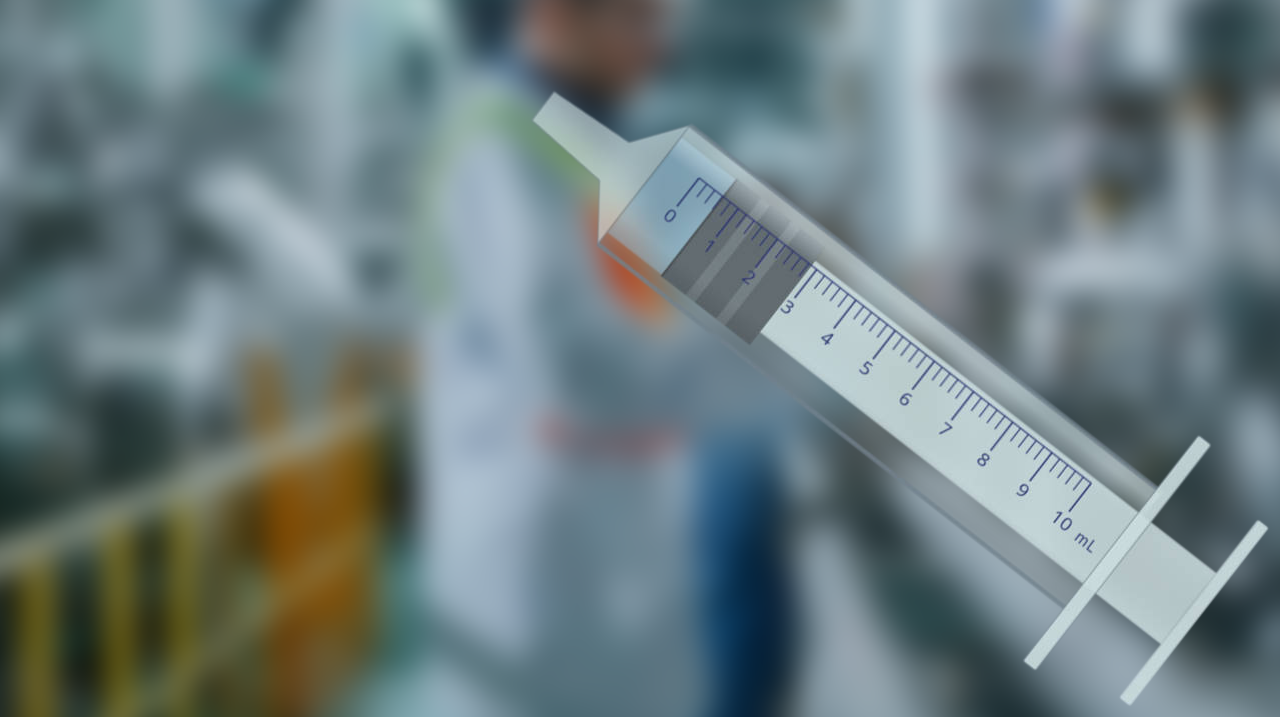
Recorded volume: 0.6 mL
